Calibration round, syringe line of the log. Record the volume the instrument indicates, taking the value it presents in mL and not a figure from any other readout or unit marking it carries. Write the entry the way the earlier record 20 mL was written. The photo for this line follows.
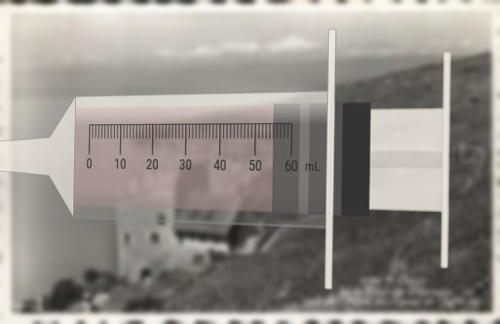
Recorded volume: 55 mL
